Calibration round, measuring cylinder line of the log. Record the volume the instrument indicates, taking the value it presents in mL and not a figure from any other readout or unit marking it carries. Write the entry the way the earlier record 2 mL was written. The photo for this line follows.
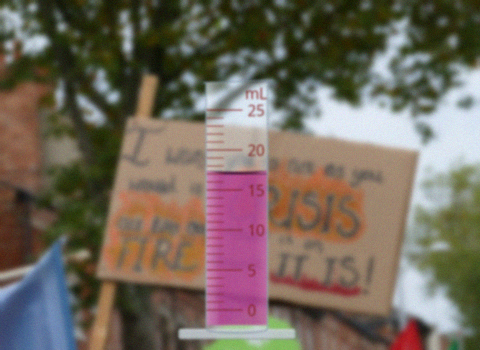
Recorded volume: 17 mL
